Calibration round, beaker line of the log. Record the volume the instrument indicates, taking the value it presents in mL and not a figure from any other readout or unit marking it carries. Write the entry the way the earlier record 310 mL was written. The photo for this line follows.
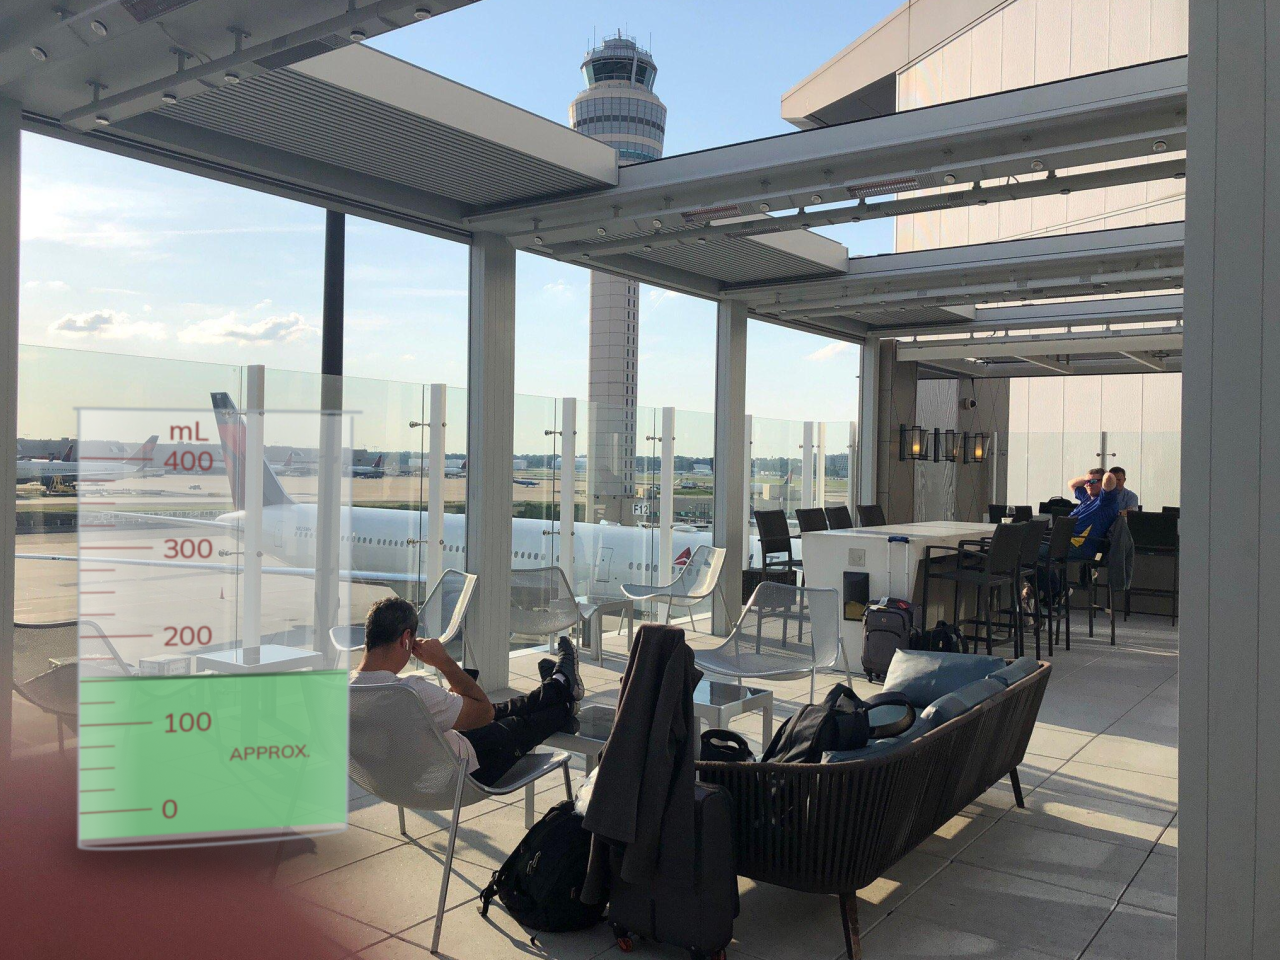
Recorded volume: 150 mL
